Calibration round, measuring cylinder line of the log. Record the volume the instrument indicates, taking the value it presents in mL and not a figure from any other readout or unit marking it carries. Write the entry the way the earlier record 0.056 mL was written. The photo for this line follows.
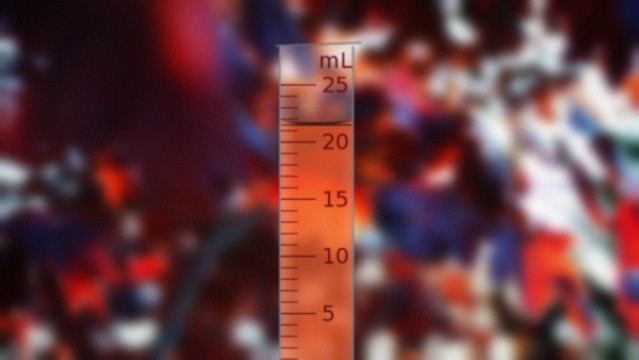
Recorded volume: 21.5 mL
